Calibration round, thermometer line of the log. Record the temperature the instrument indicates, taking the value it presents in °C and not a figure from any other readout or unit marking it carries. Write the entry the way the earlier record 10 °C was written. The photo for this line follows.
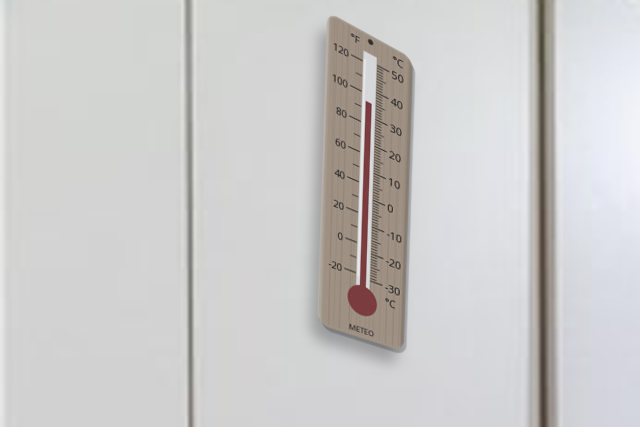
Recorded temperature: 35 °C
